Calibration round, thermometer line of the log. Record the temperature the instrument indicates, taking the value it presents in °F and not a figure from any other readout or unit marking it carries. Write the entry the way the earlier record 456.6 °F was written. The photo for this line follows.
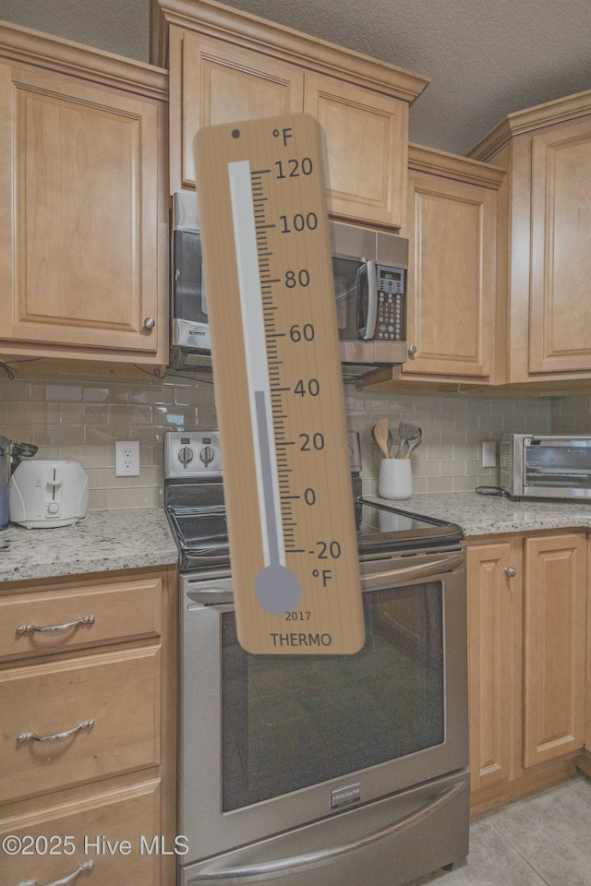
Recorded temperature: 40 °F
